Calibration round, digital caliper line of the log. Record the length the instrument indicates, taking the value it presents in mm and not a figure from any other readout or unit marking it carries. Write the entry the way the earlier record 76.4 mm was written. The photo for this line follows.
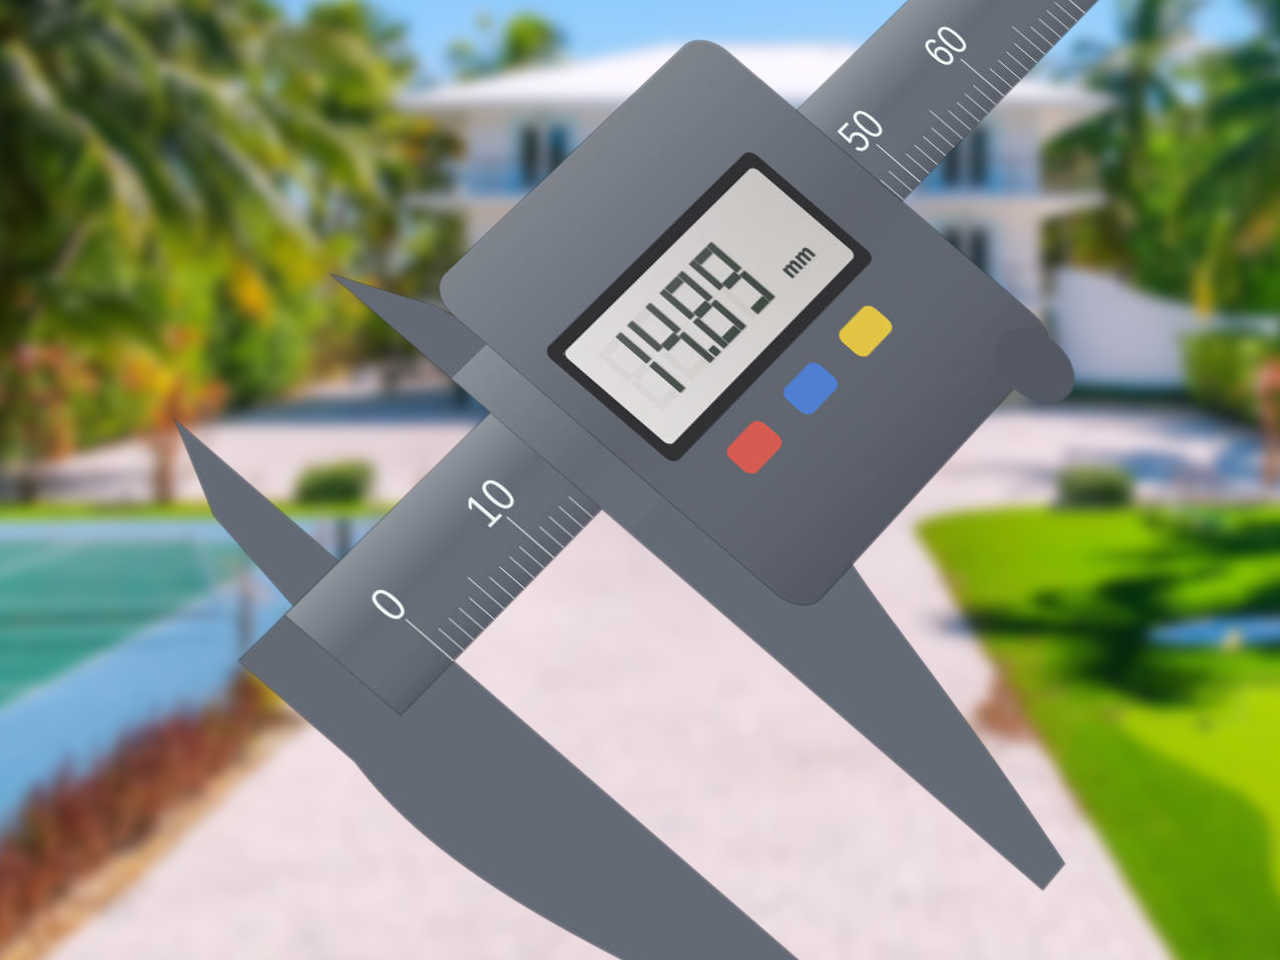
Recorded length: 14.89 mm
